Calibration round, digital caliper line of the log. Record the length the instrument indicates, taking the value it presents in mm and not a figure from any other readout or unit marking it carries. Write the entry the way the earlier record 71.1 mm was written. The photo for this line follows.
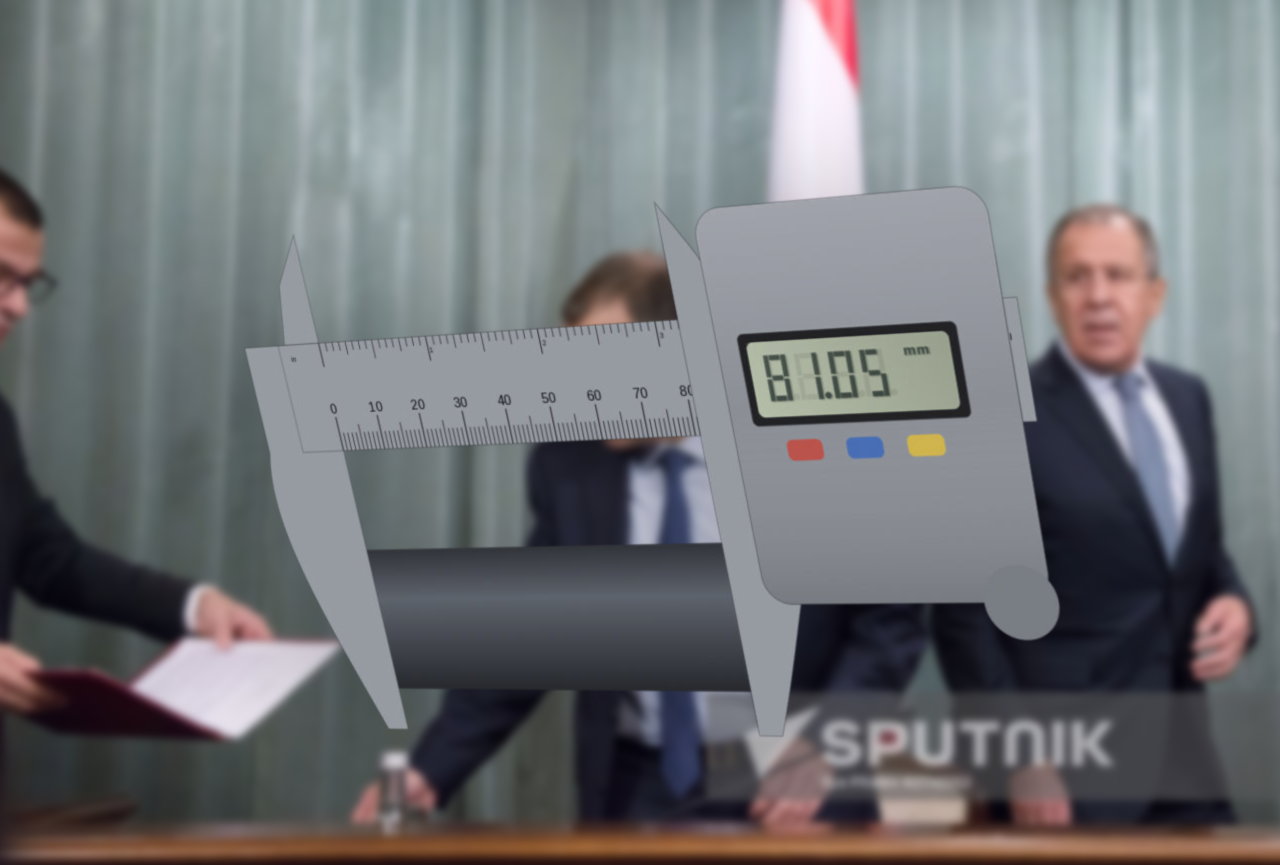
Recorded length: 81.05 mm
